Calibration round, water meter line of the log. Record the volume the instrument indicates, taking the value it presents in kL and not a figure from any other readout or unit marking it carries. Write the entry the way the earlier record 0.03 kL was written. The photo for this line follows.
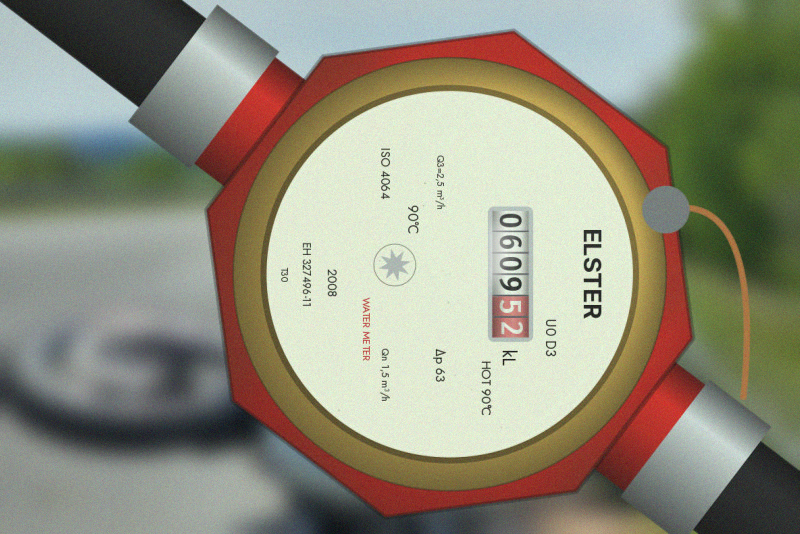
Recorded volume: 609.52 kL
